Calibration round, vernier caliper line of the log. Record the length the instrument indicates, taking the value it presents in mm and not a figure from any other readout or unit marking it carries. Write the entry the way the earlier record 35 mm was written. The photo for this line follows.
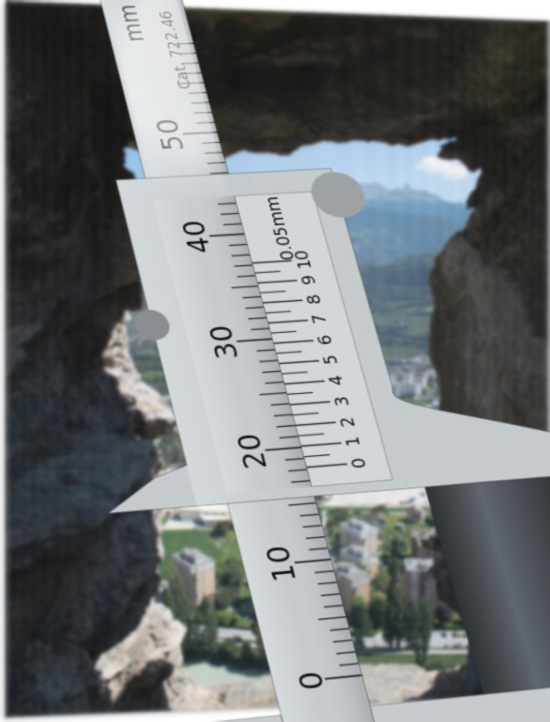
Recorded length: 18.2 mm
